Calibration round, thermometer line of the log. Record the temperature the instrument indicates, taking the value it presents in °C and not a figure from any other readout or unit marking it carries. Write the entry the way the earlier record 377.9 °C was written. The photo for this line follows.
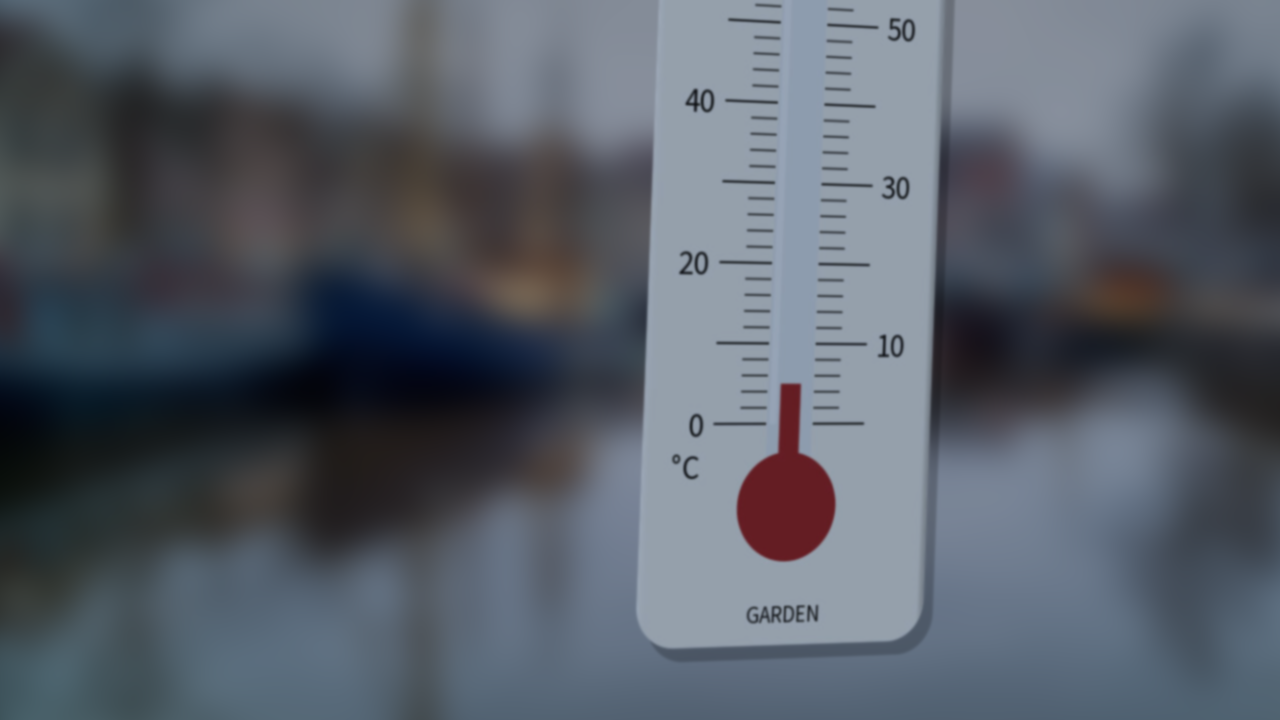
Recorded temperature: 5 °C
